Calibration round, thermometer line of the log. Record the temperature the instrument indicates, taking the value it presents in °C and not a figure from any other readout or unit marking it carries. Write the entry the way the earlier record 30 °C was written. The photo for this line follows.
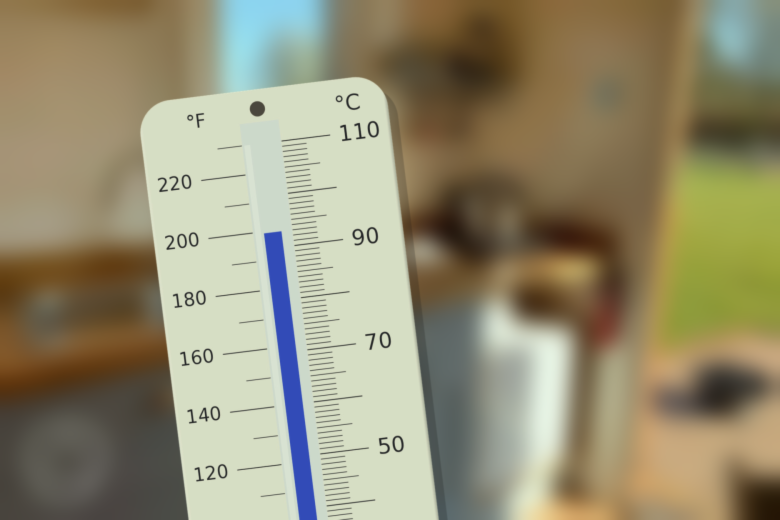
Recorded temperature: 93 °C
